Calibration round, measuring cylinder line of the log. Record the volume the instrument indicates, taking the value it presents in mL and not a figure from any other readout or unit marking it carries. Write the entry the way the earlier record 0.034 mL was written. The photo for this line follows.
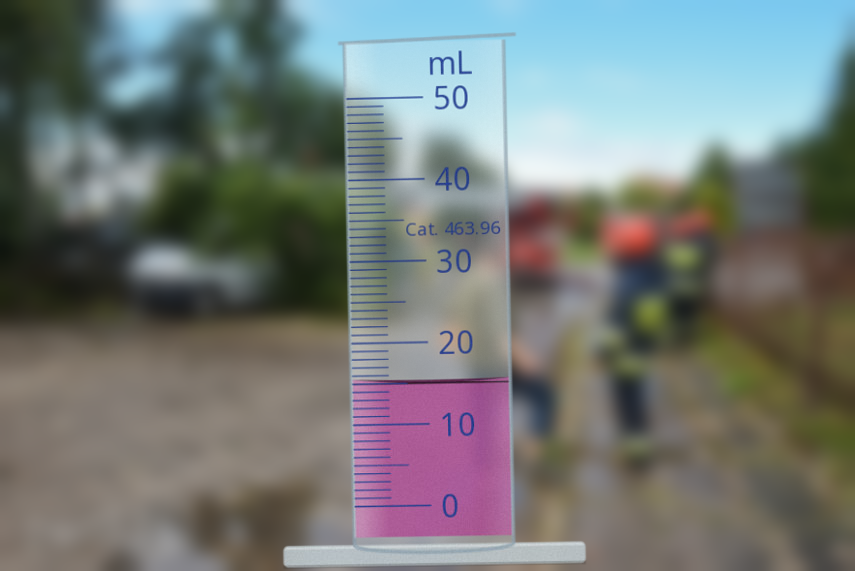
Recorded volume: 15 mL
